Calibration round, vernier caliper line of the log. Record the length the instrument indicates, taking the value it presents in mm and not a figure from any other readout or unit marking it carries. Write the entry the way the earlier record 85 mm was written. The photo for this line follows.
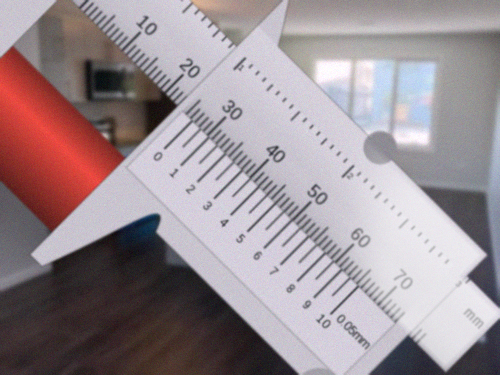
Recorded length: 26.5 mm
